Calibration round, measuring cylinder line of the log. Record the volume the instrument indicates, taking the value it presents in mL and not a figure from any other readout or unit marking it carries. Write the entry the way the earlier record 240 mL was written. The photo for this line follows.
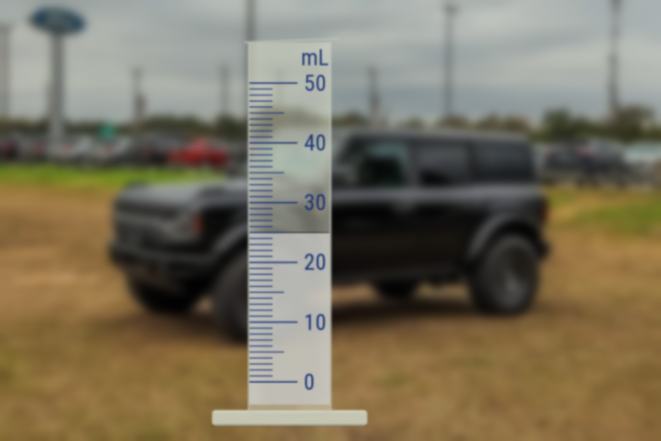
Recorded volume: 25 mL
